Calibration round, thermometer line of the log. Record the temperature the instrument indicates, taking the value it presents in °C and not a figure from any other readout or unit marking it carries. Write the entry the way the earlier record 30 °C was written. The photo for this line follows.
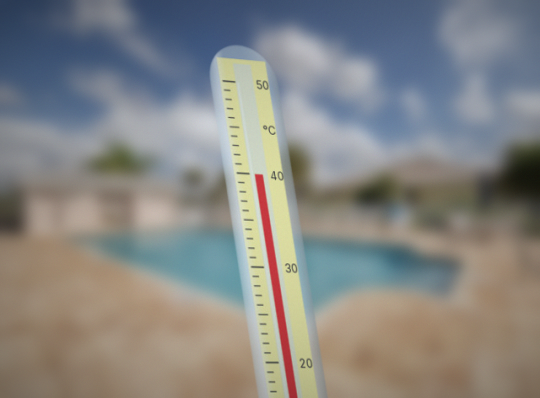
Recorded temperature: 40 °C
